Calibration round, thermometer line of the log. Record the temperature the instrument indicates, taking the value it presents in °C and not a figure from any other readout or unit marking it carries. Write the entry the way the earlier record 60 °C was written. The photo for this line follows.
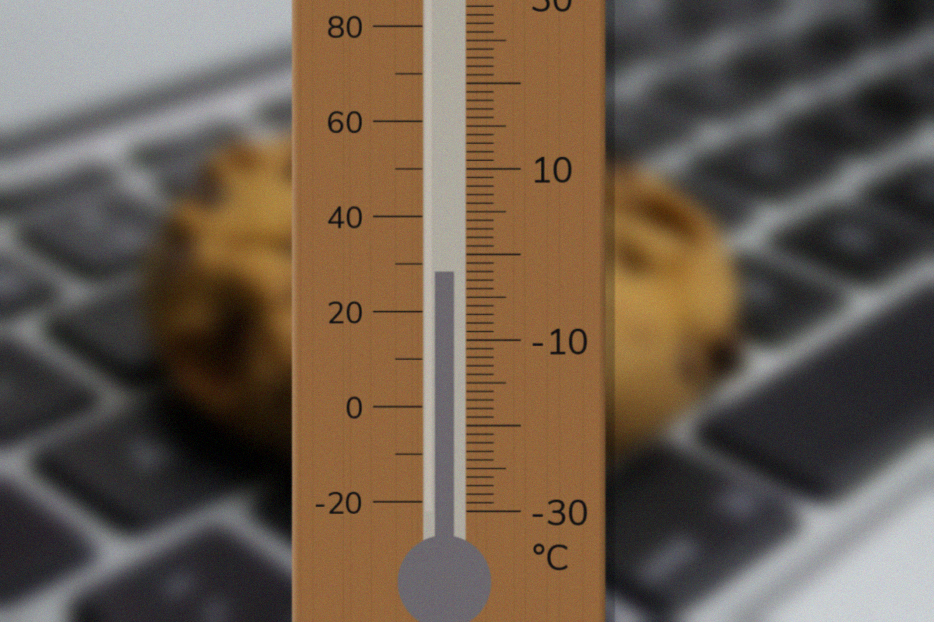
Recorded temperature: -2 °C
